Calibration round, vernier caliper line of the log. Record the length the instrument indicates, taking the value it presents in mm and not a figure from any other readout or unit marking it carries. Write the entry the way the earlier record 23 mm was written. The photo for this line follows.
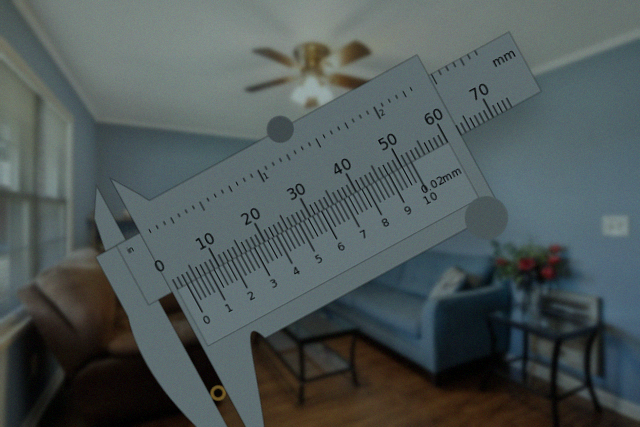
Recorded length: 3.0 mm
